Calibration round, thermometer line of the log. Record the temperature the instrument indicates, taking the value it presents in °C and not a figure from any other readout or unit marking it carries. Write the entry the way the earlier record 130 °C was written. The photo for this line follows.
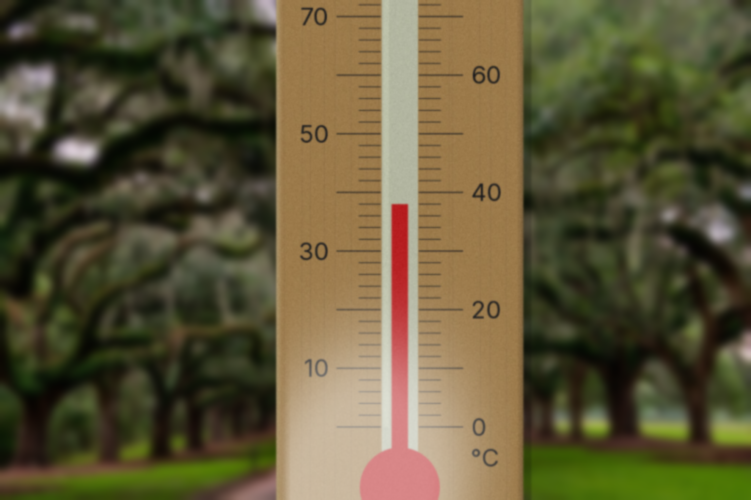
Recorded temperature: 38 °C
